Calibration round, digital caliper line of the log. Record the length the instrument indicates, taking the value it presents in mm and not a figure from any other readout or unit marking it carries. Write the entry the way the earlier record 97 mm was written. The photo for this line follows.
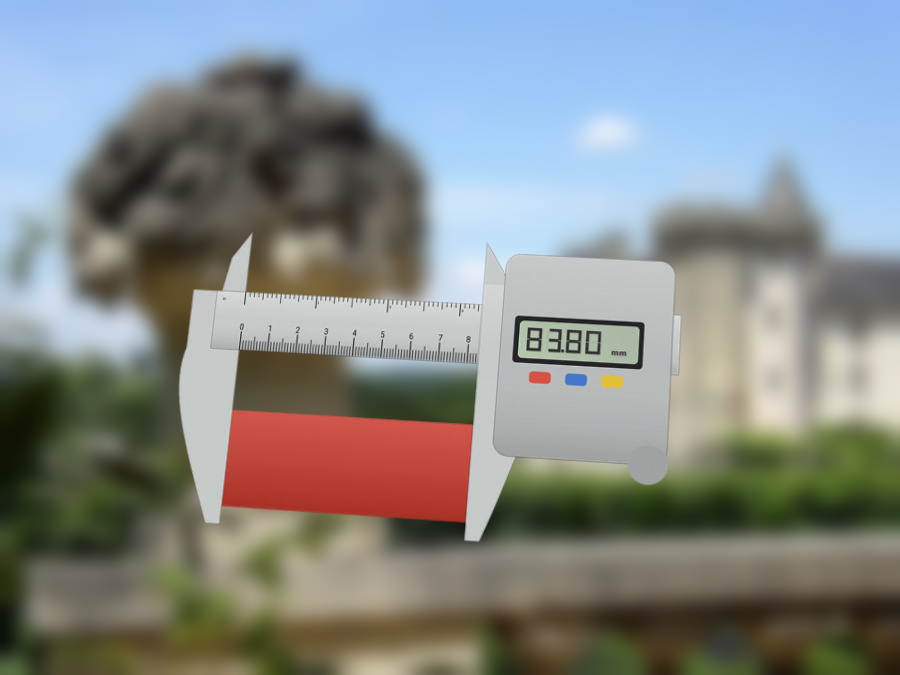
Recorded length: 83.80 mm
